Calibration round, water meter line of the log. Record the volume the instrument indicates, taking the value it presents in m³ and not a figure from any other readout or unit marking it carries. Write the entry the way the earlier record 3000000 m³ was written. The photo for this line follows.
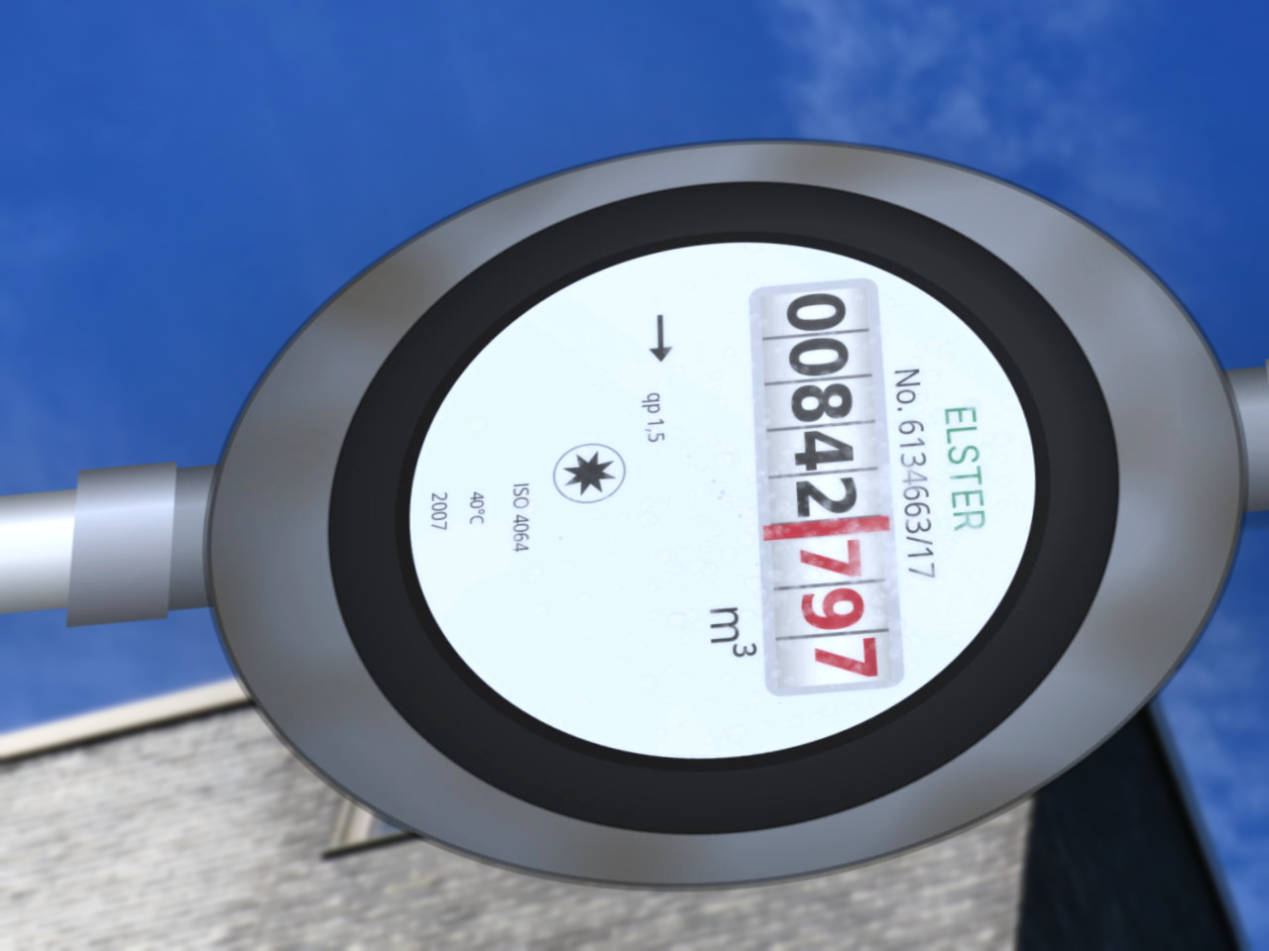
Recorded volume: 842.797 m³
